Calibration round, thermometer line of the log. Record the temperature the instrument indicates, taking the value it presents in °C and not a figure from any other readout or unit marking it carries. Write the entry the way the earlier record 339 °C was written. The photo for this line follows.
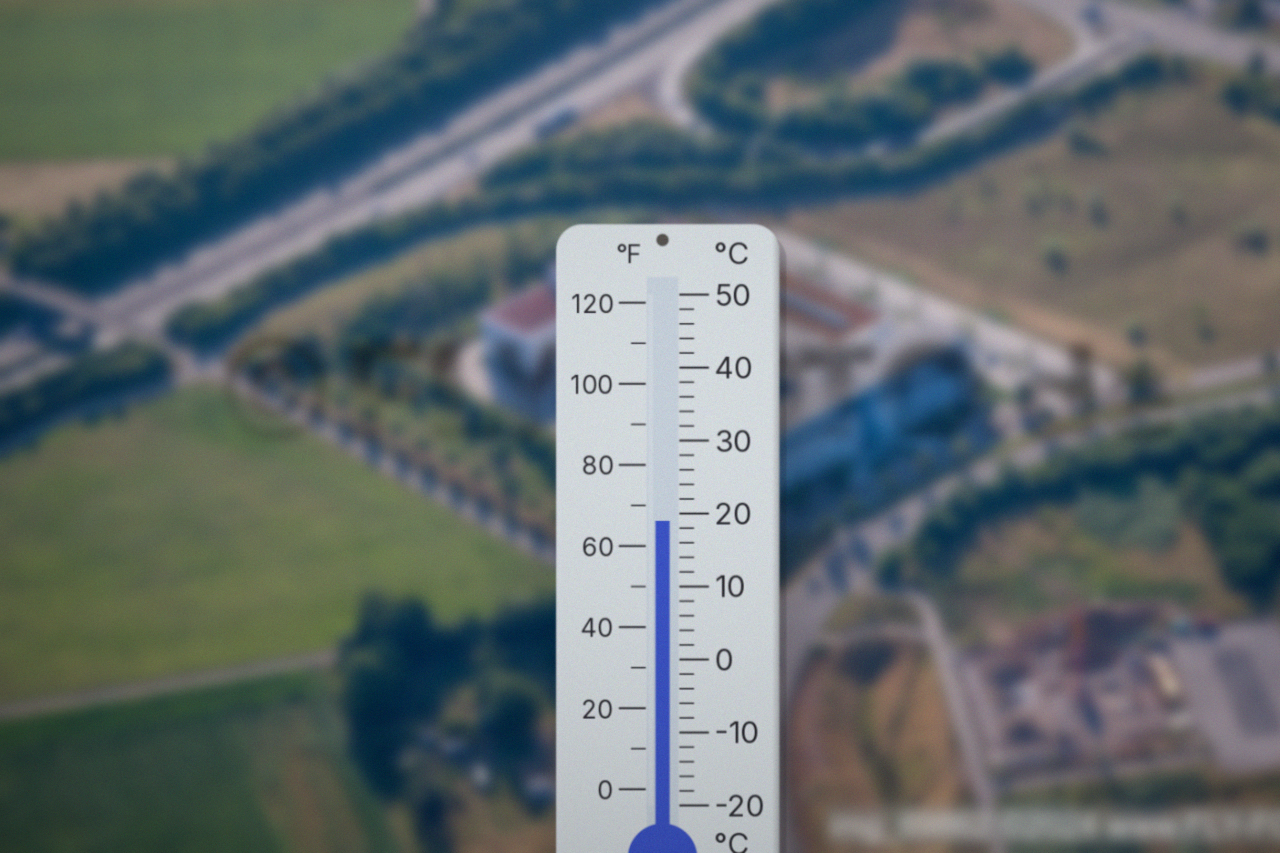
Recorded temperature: 19 °C
